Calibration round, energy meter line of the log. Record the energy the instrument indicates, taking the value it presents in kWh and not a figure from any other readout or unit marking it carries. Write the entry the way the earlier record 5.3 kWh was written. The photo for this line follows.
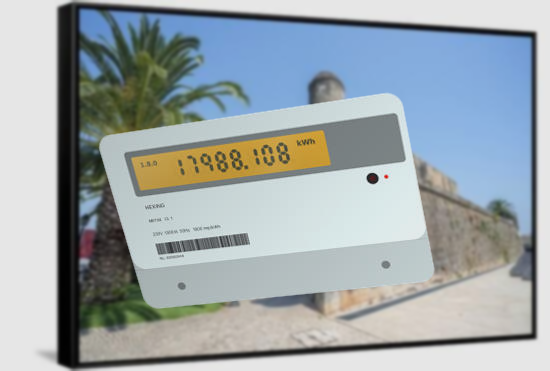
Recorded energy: 17988.108 kWh
